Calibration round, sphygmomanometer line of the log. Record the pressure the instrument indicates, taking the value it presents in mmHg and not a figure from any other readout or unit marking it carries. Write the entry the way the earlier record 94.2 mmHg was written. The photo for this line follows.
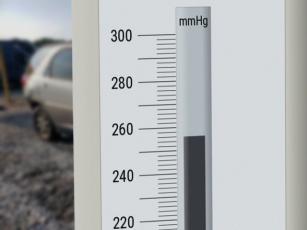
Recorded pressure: 256 mmHg
